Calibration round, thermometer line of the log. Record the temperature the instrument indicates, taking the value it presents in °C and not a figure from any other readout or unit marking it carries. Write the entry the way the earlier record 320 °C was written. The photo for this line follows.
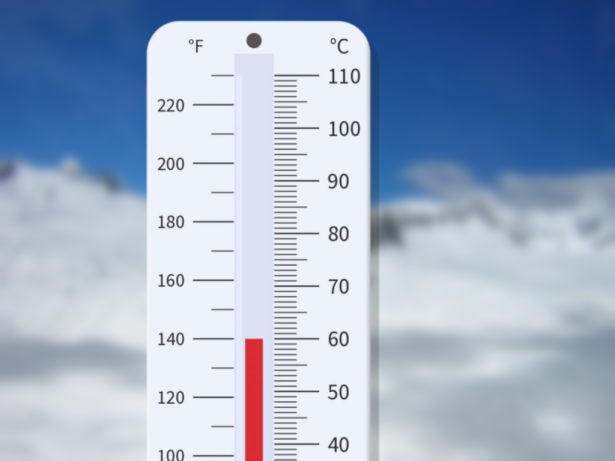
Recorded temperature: 60 °C
